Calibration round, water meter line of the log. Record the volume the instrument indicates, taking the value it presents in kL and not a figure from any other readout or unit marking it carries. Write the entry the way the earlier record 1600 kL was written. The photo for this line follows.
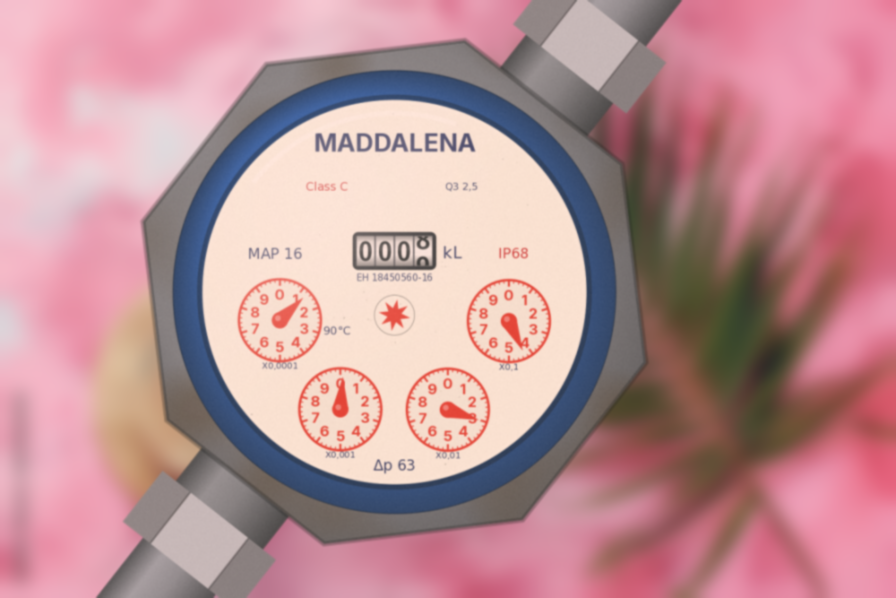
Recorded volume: 8.4301 kL
